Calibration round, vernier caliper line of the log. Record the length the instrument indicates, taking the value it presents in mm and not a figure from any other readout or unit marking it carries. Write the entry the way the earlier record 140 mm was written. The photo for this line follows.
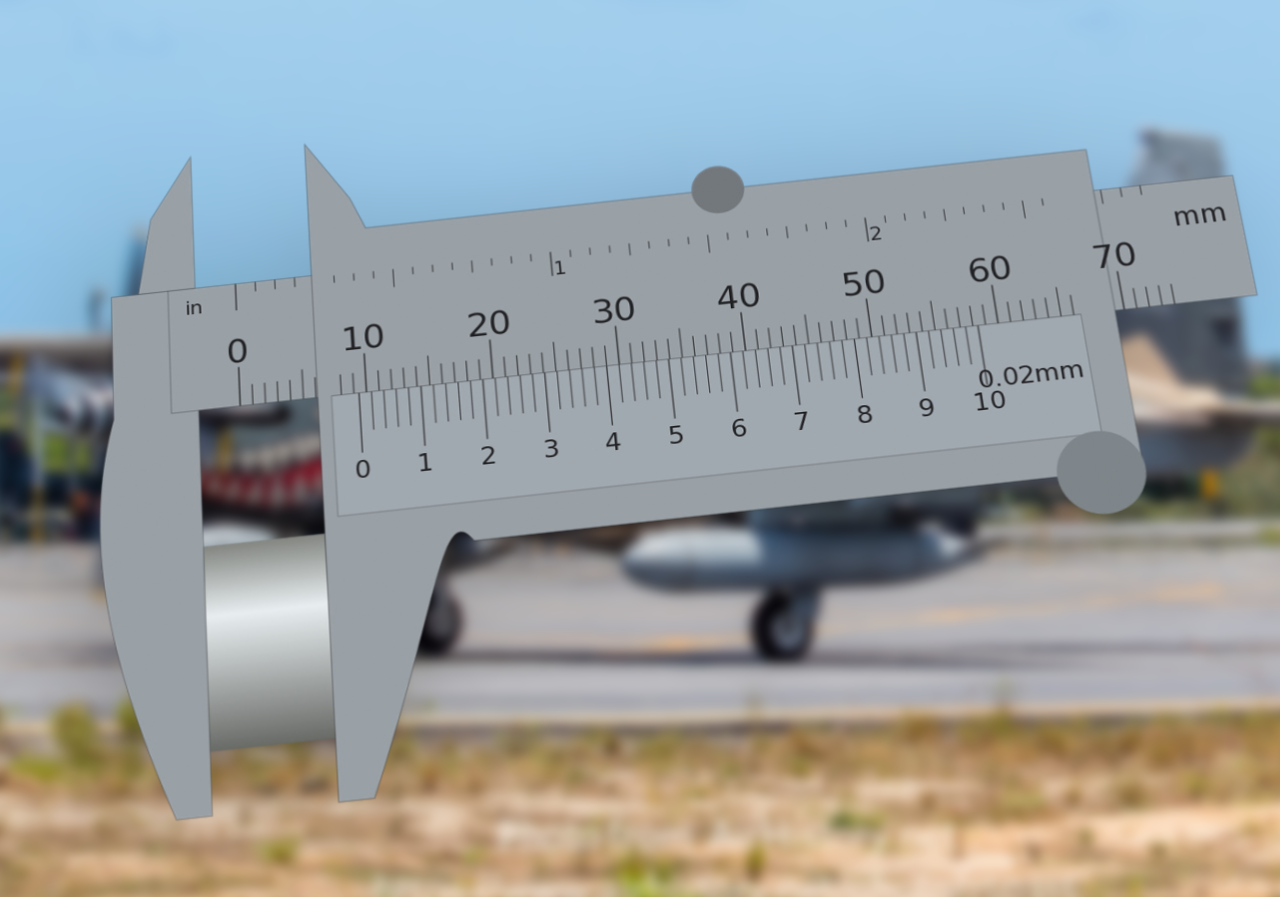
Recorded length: 9.4 mm
